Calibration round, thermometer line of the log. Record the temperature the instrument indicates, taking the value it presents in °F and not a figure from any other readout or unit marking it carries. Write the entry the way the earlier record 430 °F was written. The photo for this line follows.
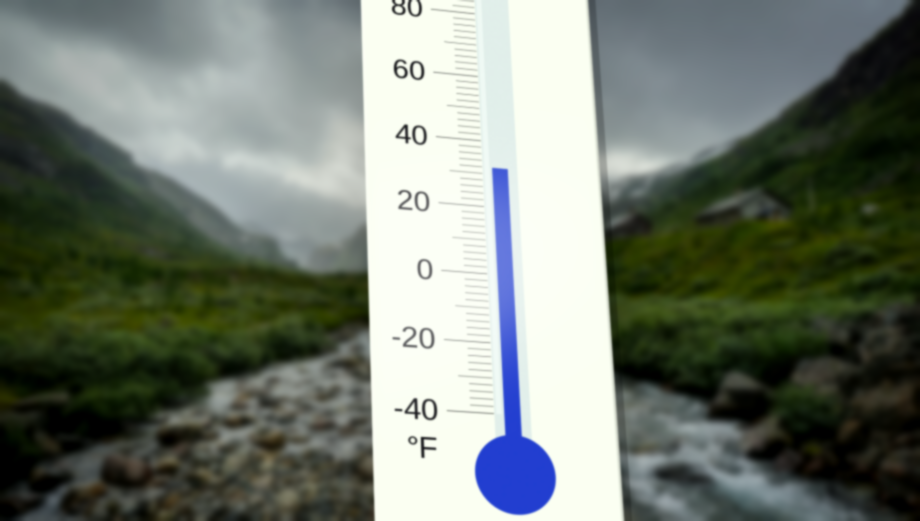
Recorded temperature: 32 °F
